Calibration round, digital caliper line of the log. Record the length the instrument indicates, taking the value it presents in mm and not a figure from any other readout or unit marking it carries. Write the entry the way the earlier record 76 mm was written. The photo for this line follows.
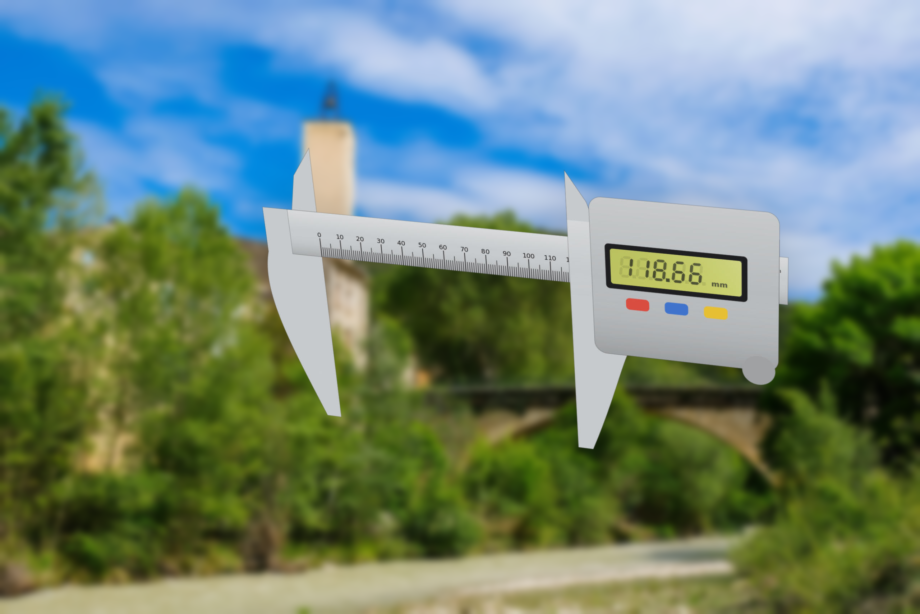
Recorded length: 118.66 mm
